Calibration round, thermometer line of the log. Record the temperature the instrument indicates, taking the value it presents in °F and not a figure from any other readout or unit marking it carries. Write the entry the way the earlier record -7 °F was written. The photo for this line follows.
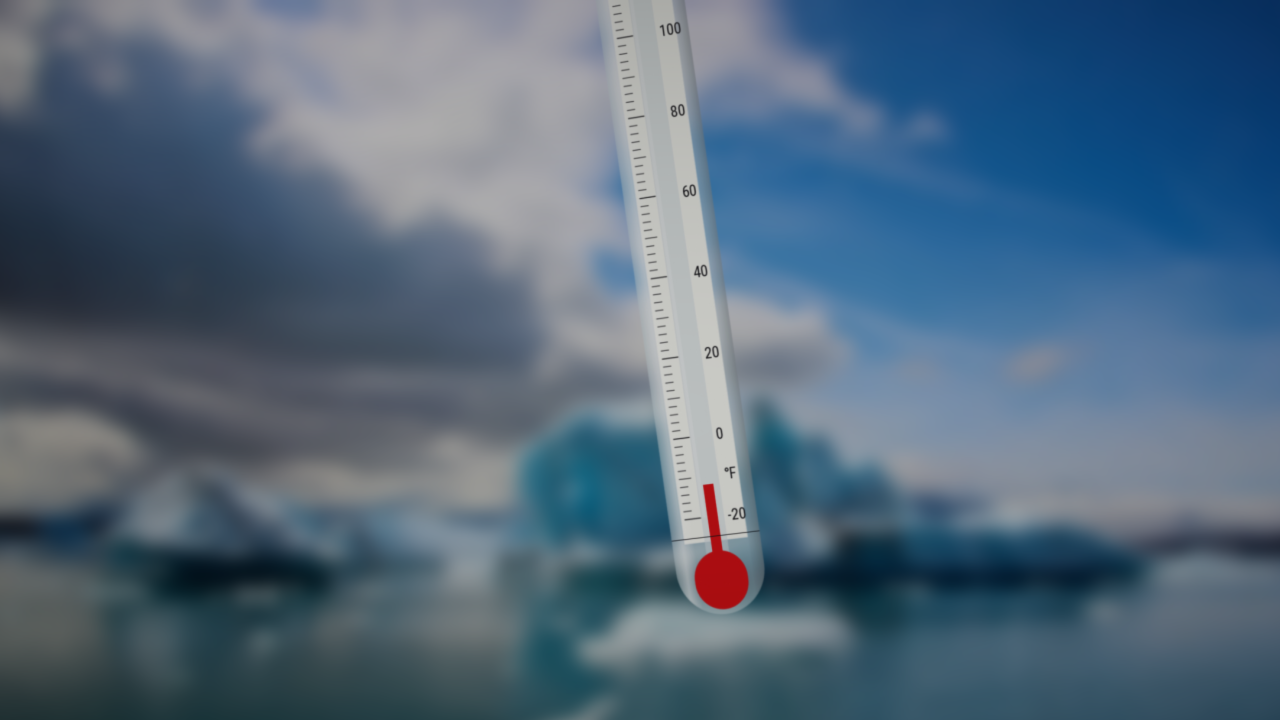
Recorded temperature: -12 °F
